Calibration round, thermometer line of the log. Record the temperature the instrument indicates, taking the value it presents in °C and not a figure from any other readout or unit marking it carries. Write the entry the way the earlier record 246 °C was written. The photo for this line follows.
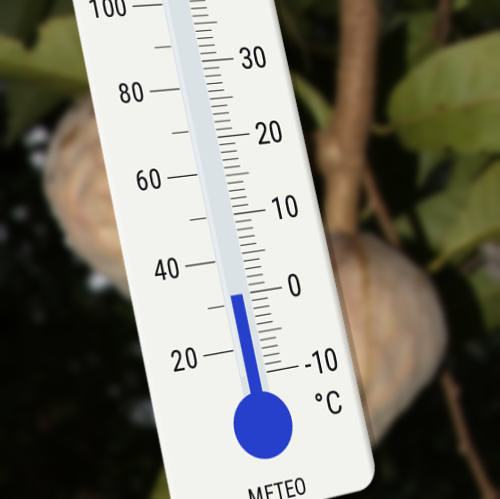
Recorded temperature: 0 °C
